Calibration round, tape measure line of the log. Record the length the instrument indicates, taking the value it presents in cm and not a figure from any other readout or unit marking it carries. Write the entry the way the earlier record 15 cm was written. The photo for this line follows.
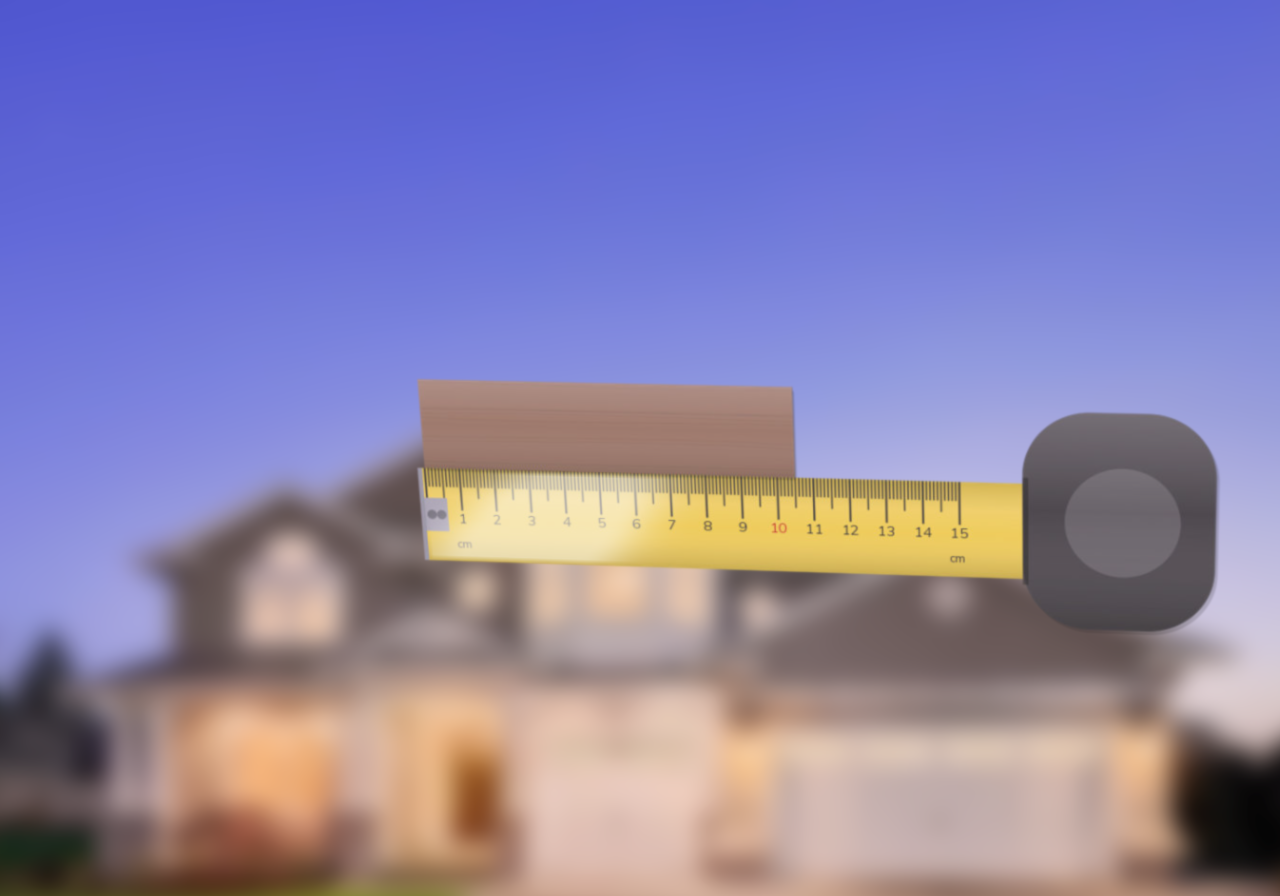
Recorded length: 10.5 cm
